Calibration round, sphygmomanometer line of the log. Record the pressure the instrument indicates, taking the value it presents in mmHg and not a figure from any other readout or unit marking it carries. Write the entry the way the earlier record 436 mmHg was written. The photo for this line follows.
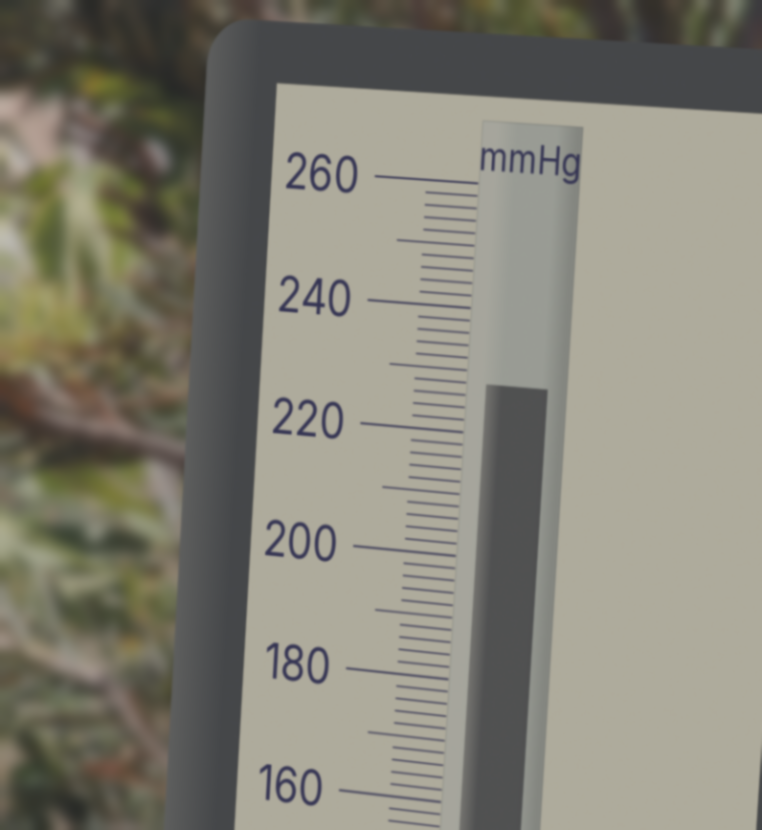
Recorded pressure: 228 mmHg
